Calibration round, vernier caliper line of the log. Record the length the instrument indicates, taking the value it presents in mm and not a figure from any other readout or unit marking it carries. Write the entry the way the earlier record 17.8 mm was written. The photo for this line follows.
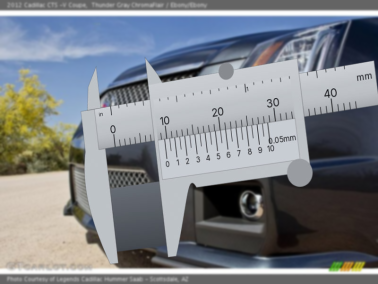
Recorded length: 9.6 mm
